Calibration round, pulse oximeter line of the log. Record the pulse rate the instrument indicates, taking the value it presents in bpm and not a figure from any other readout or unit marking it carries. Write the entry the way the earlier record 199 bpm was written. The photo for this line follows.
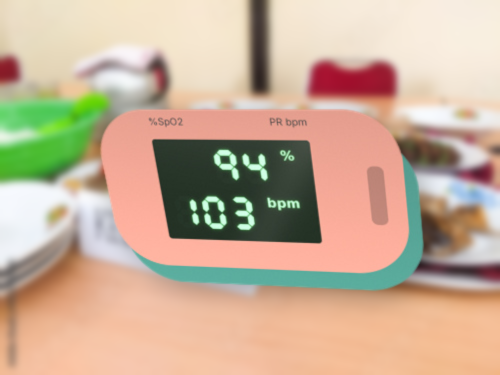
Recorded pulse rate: 103 bpm
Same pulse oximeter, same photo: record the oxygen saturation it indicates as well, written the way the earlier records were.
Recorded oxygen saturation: 94 %
